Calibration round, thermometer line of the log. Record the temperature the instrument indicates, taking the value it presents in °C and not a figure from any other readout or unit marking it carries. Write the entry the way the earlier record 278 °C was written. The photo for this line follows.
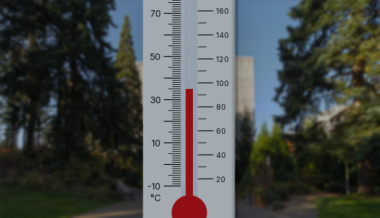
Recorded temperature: 35 °C
